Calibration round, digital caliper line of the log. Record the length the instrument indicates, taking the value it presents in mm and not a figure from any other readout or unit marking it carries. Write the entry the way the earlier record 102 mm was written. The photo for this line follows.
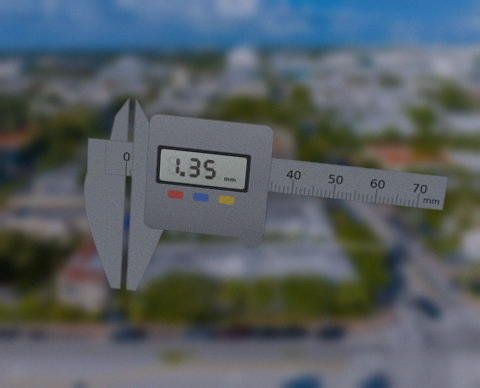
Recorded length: 1.35 mm
